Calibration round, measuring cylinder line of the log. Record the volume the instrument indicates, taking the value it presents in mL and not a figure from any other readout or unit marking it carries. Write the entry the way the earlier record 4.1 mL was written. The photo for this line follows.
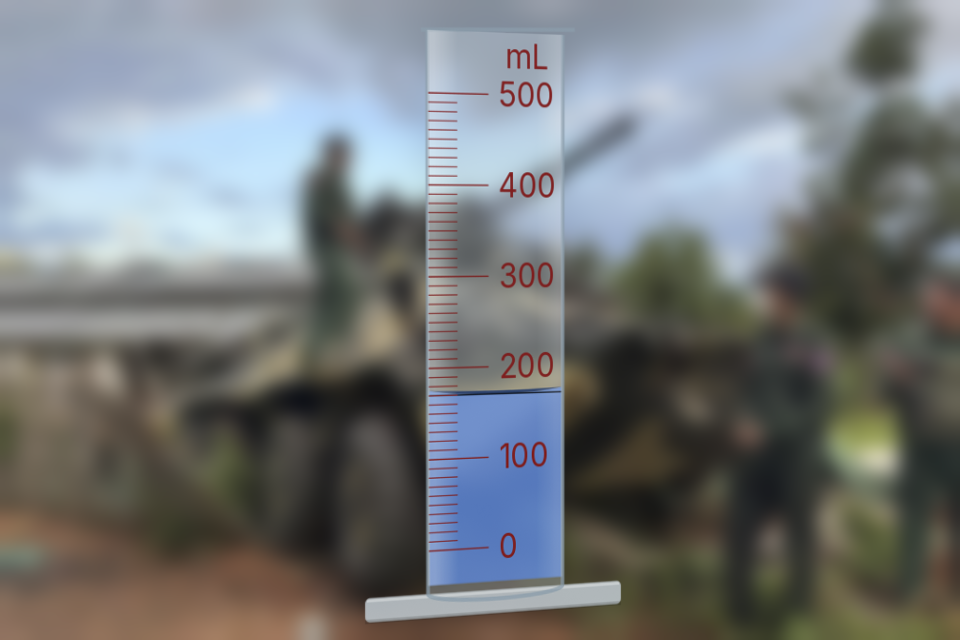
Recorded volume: 170 mL
